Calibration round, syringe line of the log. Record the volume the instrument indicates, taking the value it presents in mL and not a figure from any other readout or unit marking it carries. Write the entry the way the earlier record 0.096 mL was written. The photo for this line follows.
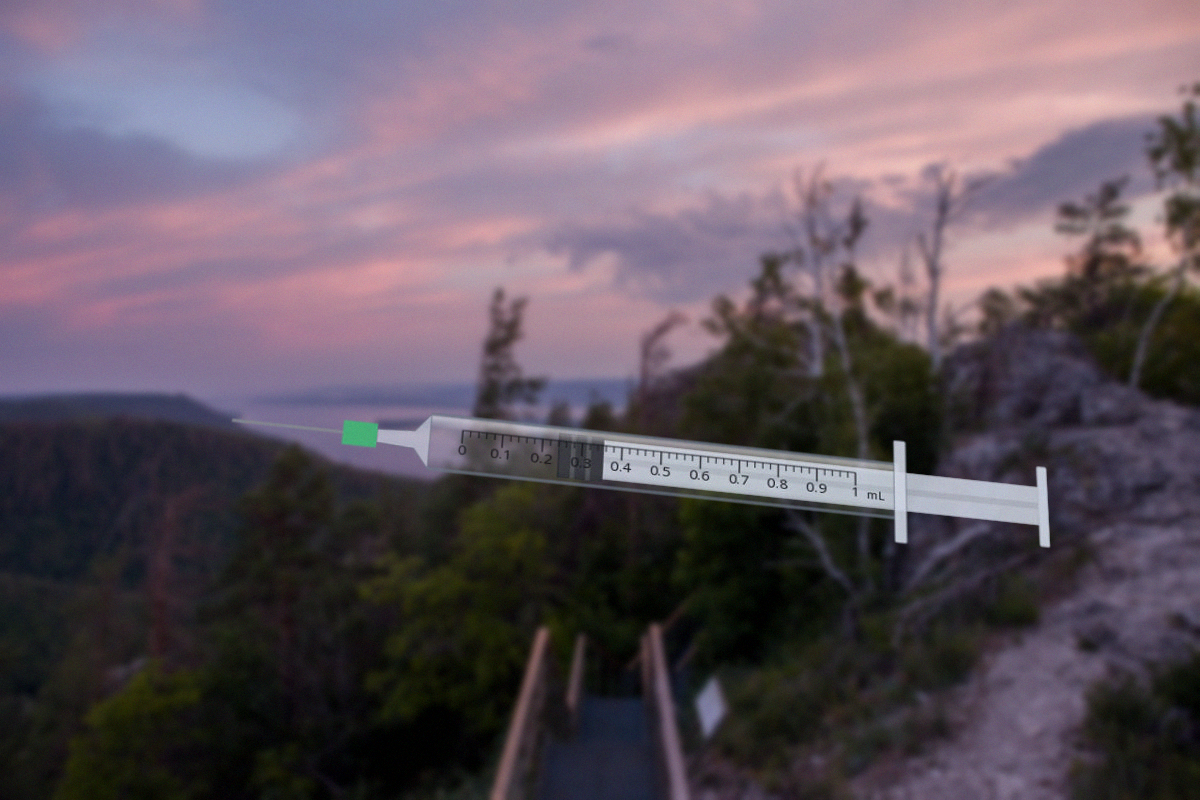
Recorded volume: 0.24 mL
